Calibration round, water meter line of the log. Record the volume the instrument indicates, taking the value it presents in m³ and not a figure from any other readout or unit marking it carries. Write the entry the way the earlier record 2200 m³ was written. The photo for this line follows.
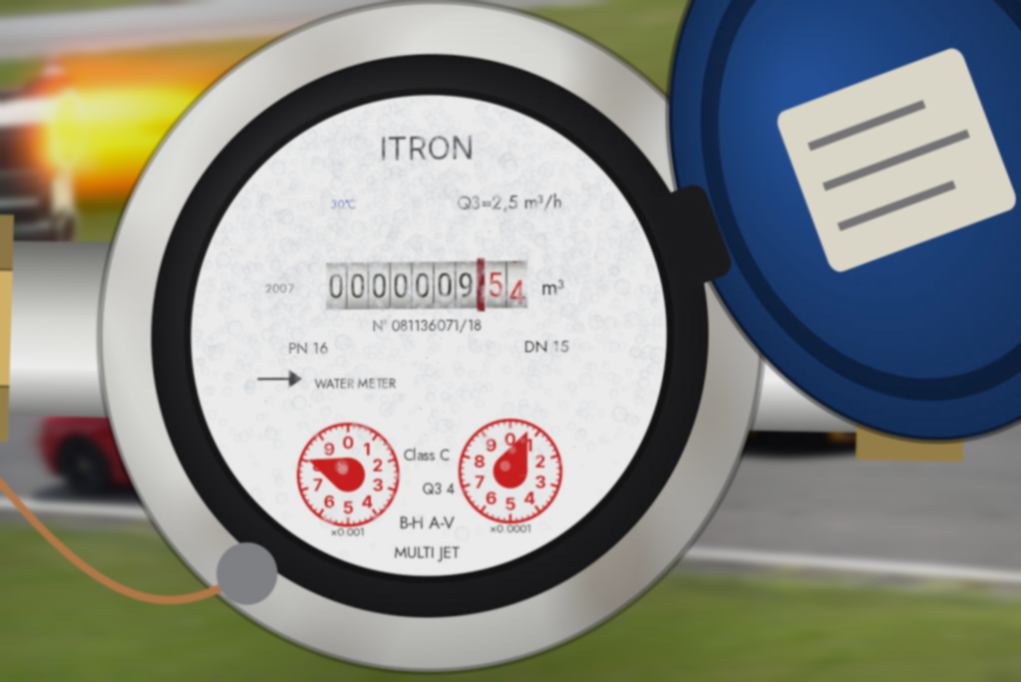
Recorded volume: 9.5380 m³
